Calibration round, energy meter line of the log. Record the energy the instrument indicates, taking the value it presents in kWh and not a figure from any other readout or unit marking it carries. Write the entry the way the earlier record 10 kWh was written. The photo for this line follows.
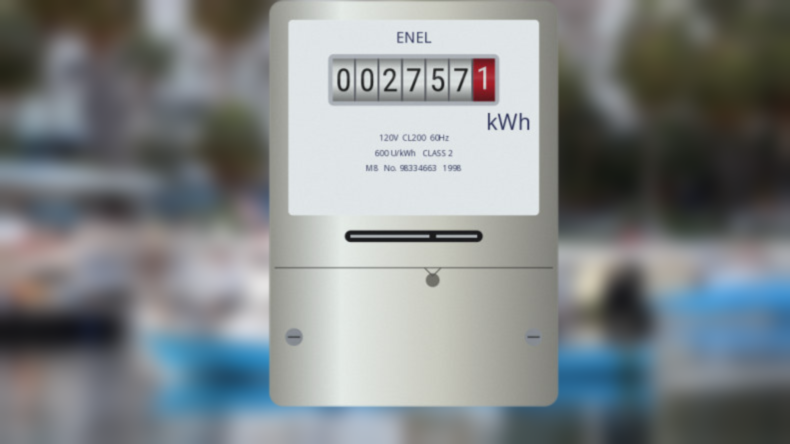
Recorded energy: 2757.1 kWh
